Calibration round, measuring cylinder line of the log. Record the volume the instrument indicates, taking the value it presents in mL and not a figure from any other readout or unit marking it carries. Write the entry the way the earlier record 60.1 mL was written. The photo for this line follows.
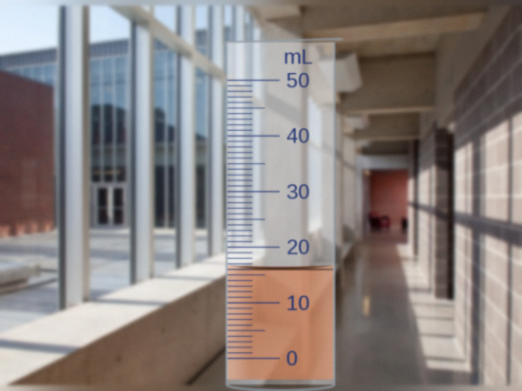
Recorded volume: 16 mL
